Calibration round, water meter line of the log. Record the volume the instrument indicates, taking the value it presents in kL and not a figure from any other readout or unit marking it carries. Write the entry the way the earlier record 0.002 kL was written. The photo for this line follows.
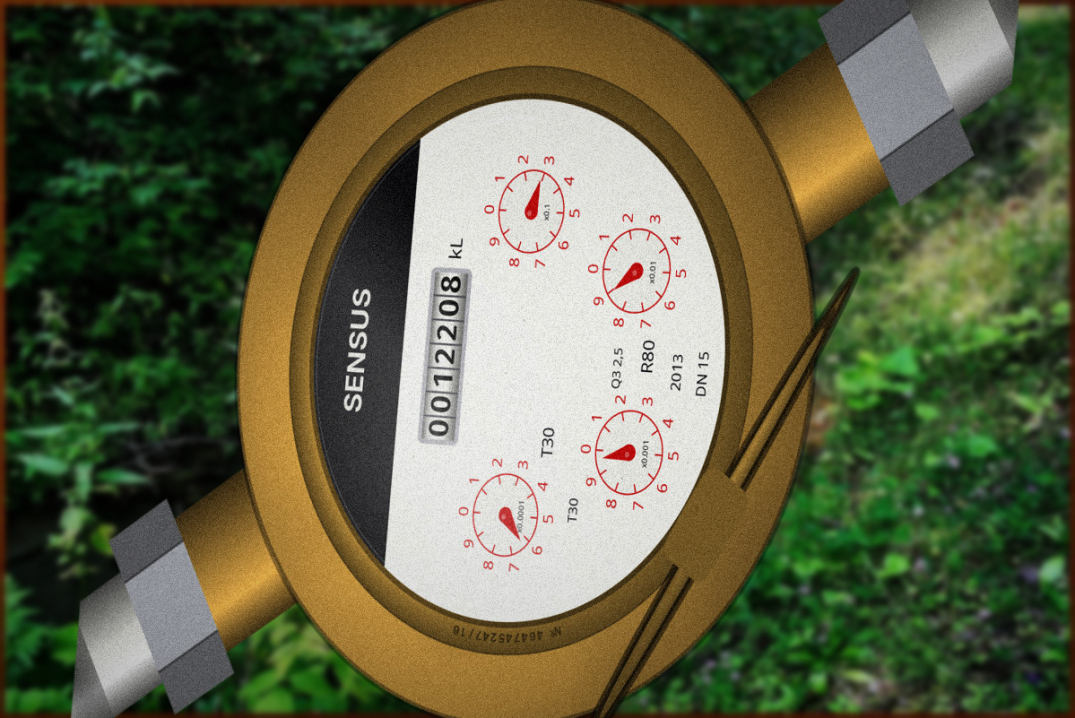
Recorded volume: 12208.2896 kL
